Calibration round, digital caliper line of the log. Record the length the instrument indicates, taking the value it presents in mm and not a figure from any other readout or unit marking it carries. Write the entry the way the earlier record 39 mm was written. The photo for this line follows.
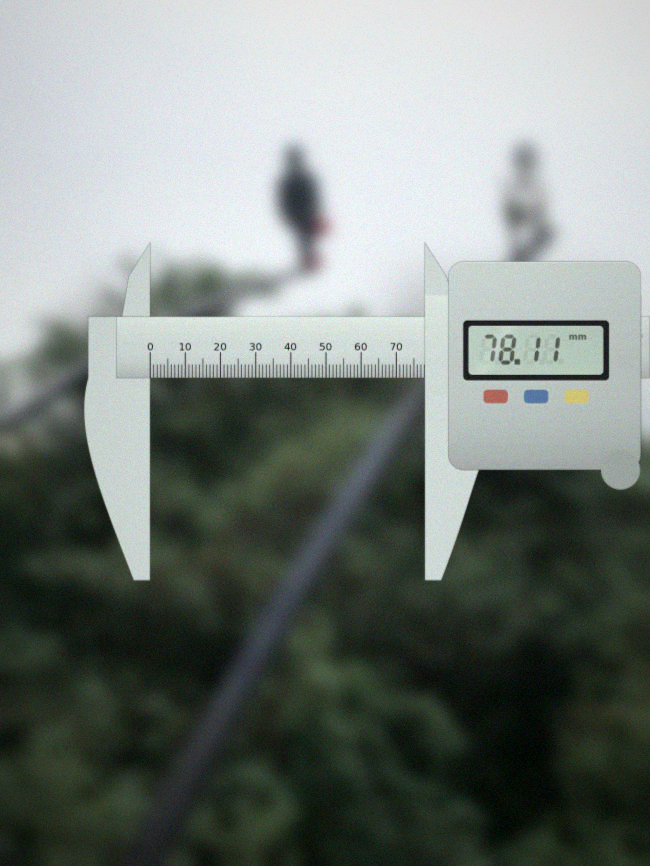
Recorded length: 78.11 mm
